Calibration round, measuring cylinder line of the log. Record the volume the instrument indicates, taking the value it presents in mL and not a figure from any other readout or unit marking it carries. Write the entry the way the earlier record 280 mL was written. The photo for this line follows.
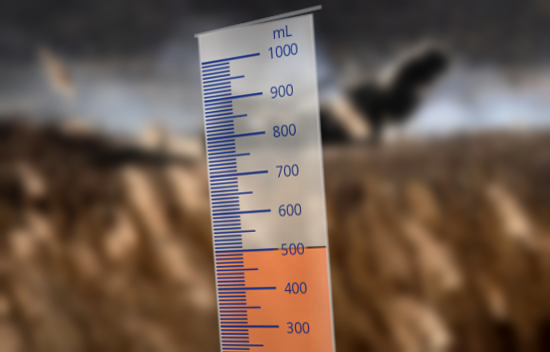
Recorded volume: 500 mL
